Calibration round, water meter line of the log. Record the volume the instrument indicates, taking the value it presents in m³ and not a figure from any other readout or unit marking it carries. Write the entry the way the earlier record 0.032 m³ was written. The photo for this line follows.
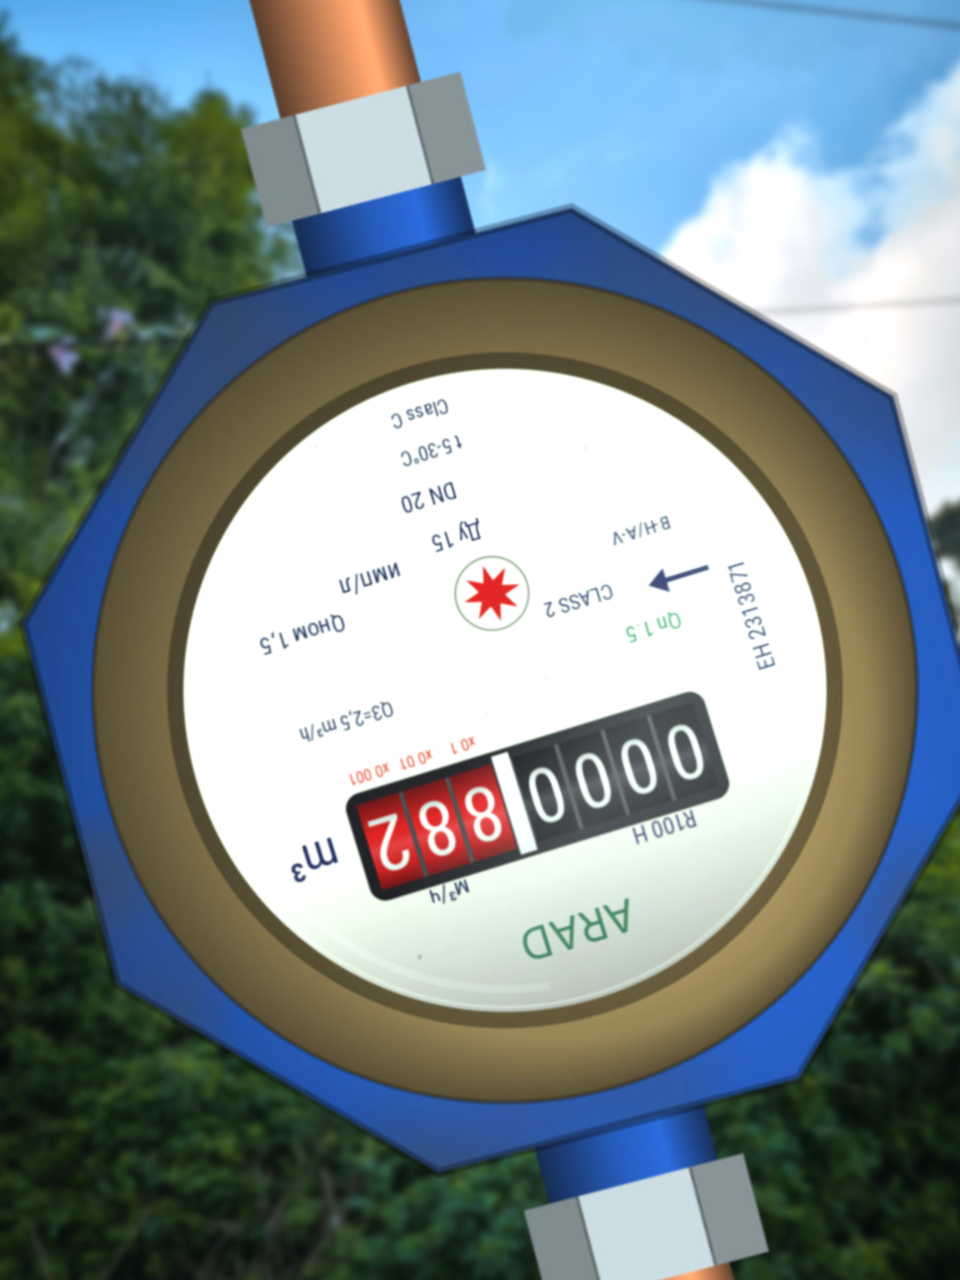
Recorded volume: 0.882 m³
